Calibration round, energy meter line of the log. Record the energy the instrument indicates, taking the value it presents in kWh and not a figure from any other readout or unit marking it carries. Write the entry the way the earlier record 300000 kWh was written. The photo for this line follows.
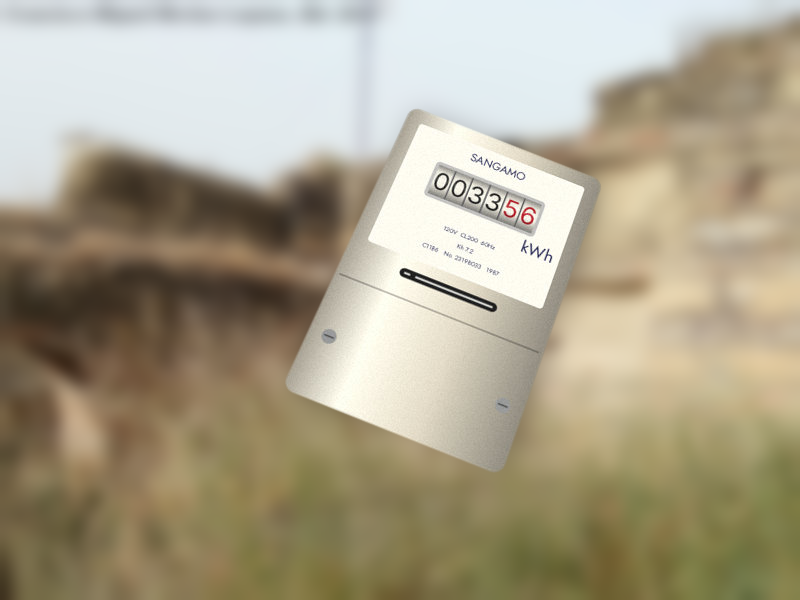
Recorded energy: 33.56 kWh
